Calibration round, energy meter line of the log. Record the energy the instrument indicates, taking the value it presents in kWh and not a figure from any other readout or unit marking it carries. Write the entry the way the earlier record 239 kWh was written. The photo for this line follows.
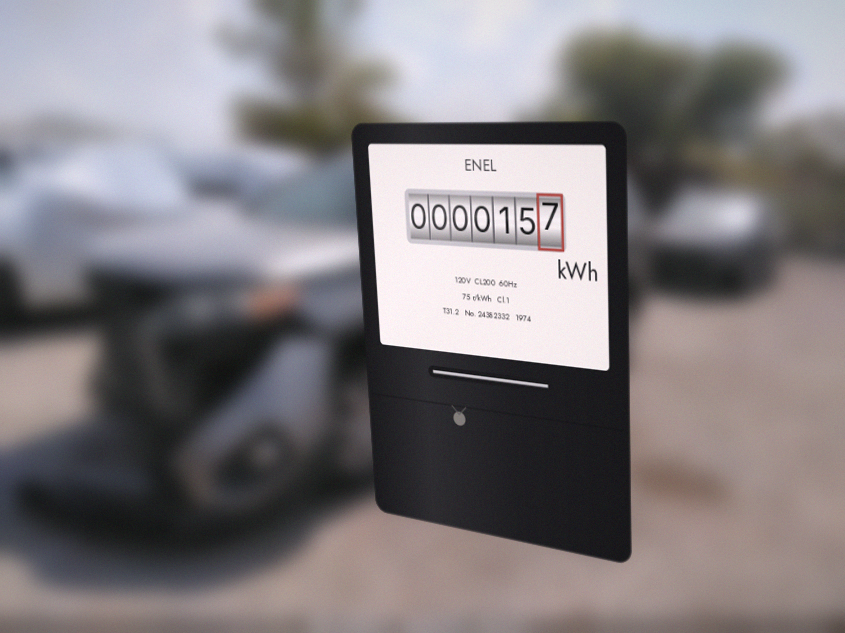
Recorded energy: 15.7 kWh
